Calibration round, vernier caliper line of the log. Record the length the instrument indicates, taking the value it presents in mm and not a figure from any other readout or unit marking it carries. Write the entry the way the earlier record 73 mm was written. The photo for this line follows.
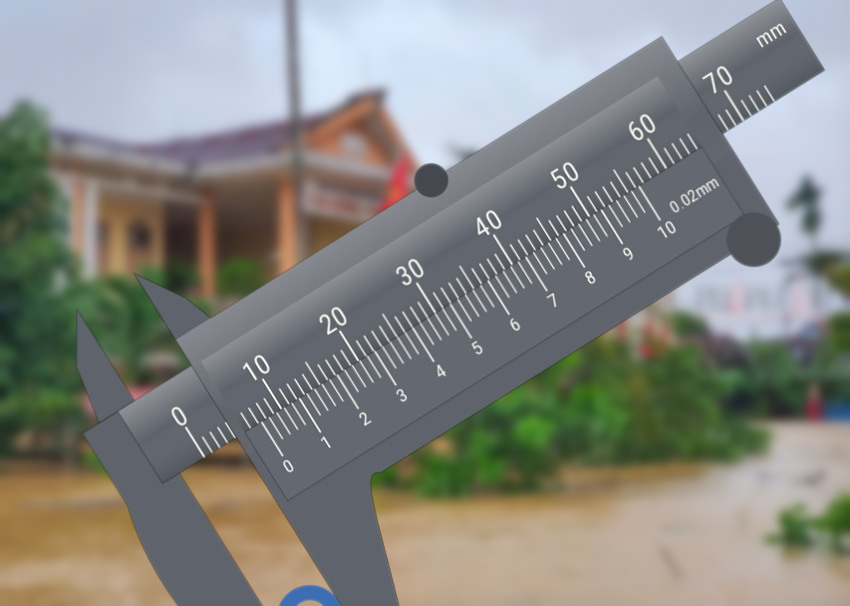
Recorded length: 7.4 mm
